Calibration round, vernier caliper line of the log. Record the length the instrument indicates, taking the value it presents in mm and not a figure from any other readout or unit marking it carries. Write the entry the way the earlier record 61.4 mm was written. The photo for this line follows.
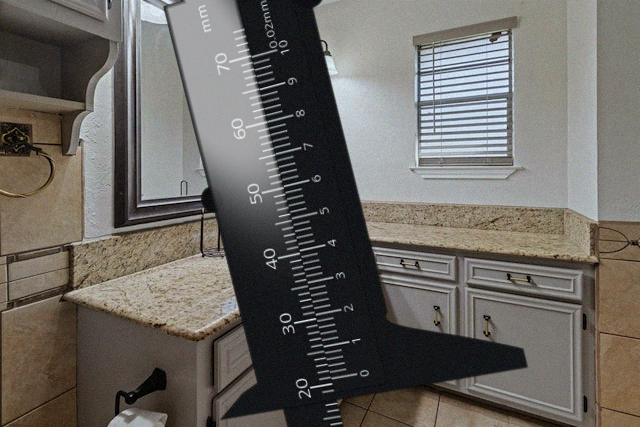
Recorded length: 20.8 mm
